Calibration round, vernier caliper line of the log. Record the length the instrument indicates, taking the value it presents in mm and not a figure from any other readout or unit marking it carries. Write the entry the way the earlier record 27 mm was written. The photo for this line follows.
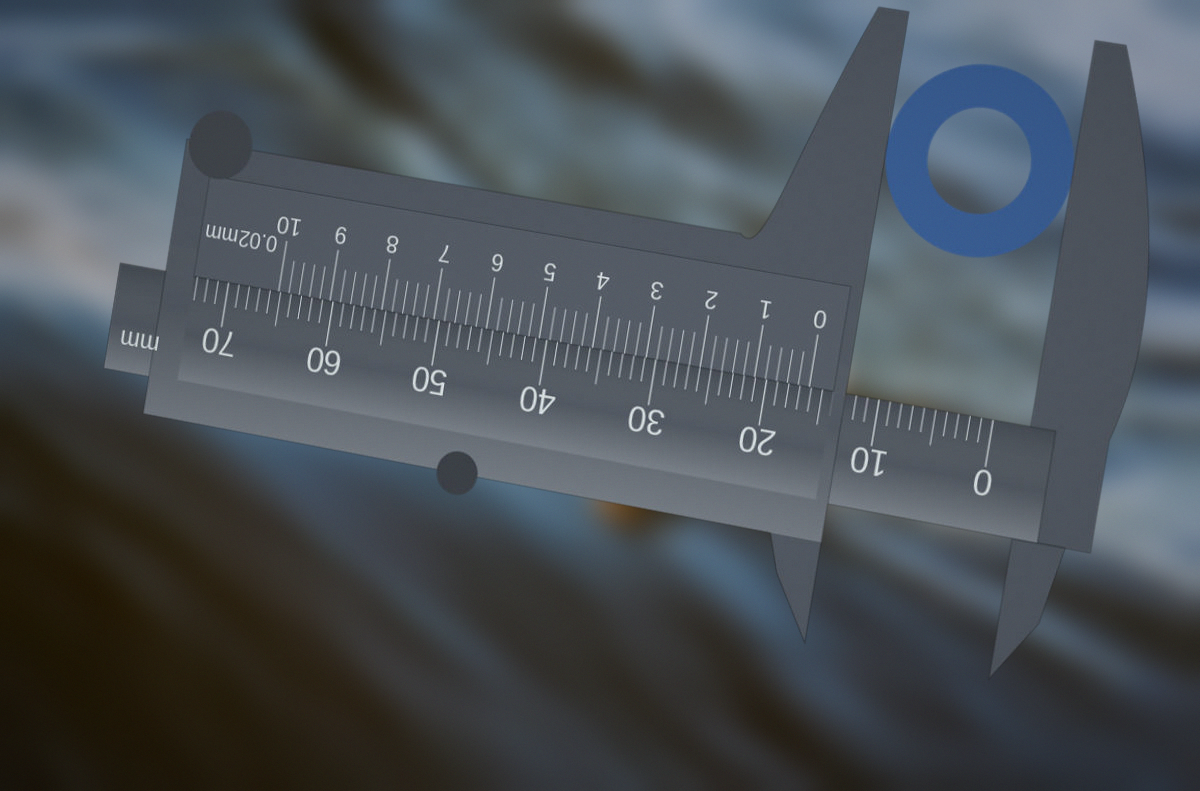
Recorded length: 16.2 mm
